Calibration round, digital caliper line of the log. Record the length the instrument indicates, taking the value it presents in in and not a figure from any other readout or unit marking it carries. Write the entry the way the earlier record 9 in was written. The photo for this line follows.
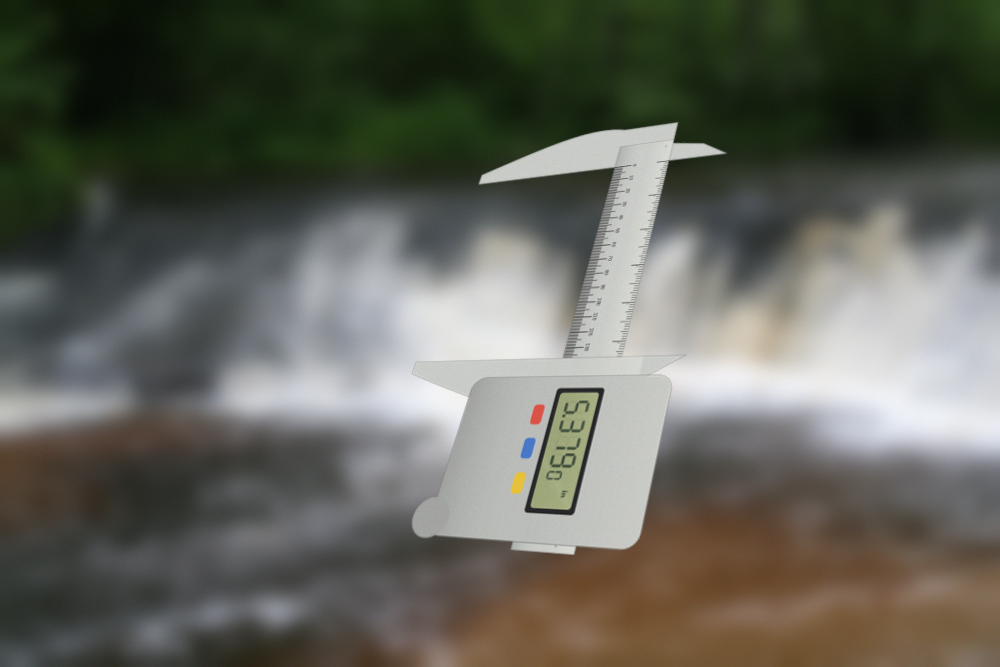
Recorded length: 5.3790 in
